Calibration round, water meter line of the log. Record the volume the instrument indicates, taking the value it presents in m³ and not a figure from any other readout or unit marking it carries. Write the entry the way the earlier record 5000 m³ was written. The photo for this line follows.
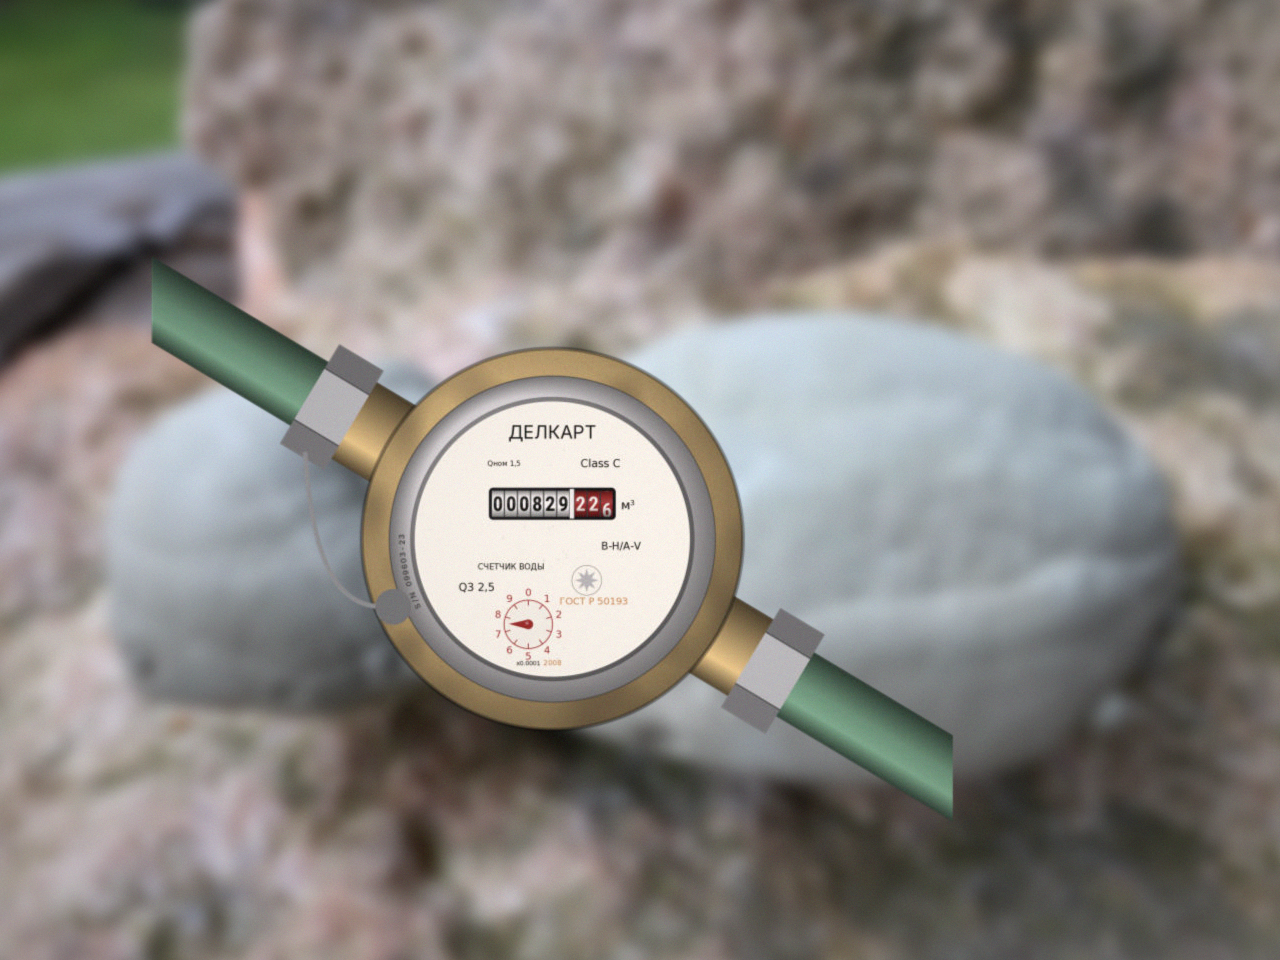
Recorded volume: 829.2257 m³
